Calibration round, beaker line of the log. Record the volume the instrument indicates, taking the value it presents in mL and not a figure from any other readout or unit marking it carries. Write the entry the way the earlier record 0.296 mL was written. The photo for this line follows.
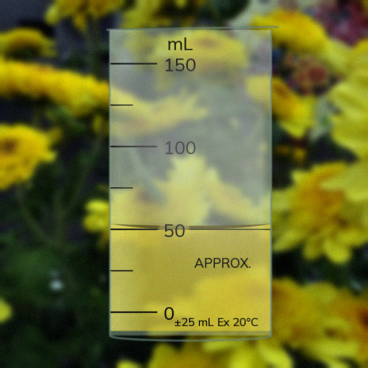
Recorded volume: 50 mL
